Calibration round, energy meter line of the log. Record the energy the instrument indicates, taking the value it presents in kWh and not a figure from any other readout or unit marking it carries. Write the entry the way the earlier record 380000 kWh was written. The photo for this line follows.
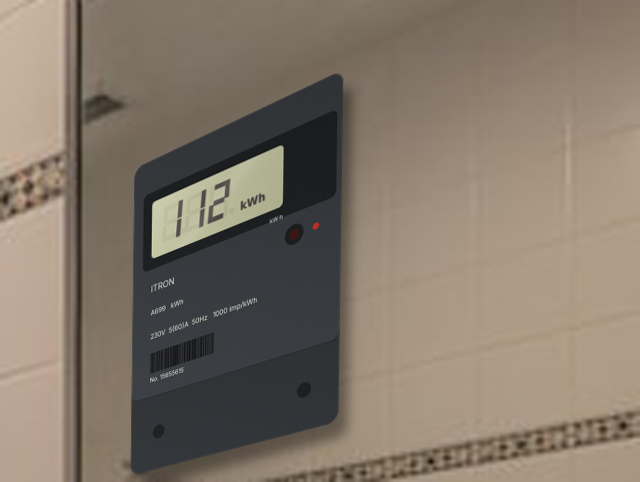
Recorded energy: 112 kWh
